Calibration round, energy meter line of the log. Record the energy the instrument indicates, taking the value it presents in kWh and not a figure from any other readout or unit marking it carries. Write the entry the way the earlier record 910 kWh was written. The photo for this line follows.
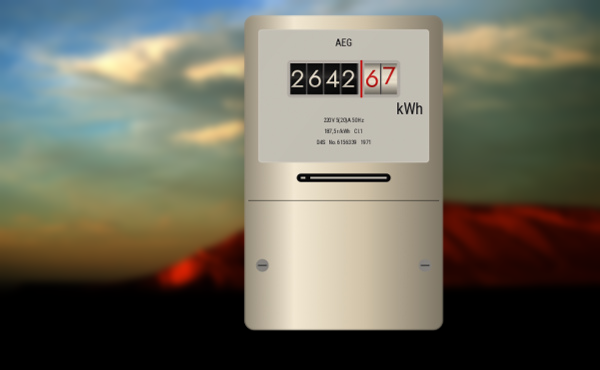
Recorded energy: 2642.67 kWh
